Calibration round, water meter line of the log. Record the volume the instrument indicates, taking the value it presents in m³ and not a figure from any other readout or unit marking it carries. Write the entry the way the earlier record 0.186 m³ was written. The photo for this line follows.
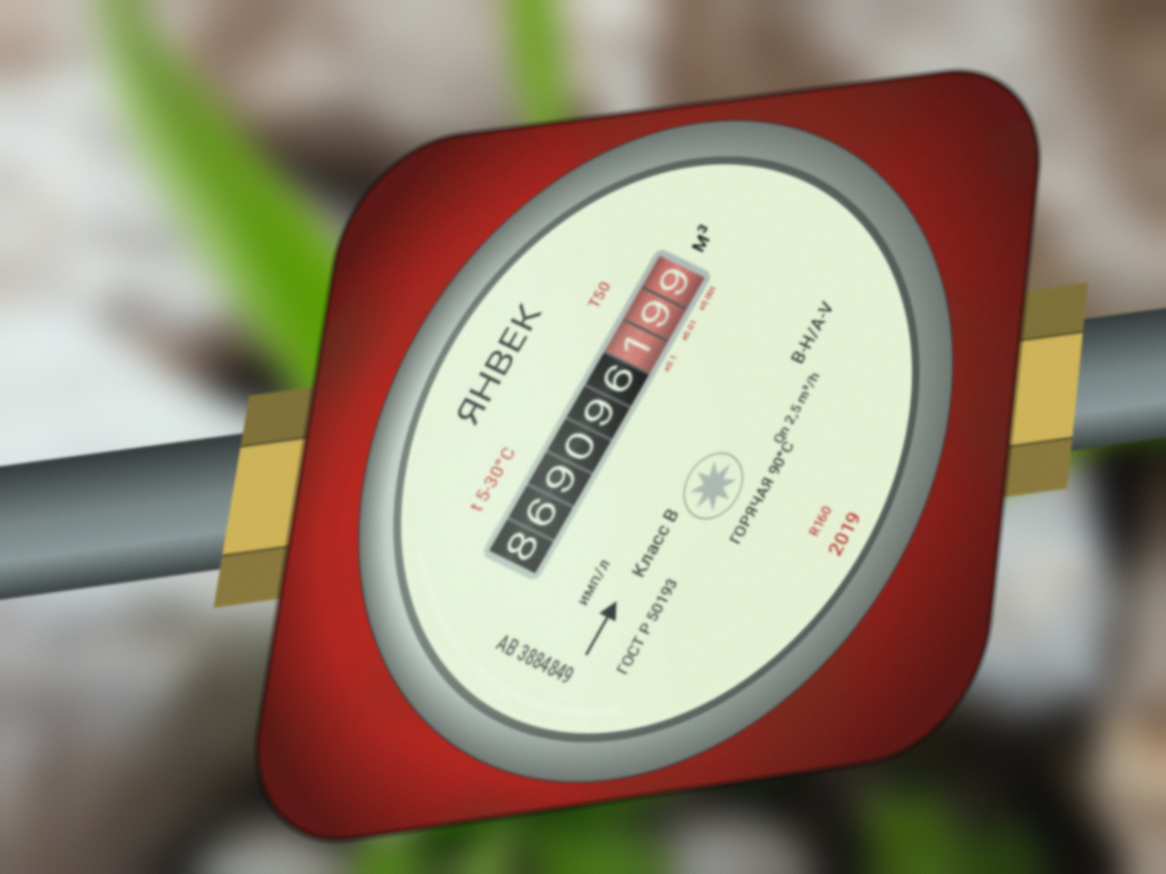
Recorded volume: 869096.199 m³
